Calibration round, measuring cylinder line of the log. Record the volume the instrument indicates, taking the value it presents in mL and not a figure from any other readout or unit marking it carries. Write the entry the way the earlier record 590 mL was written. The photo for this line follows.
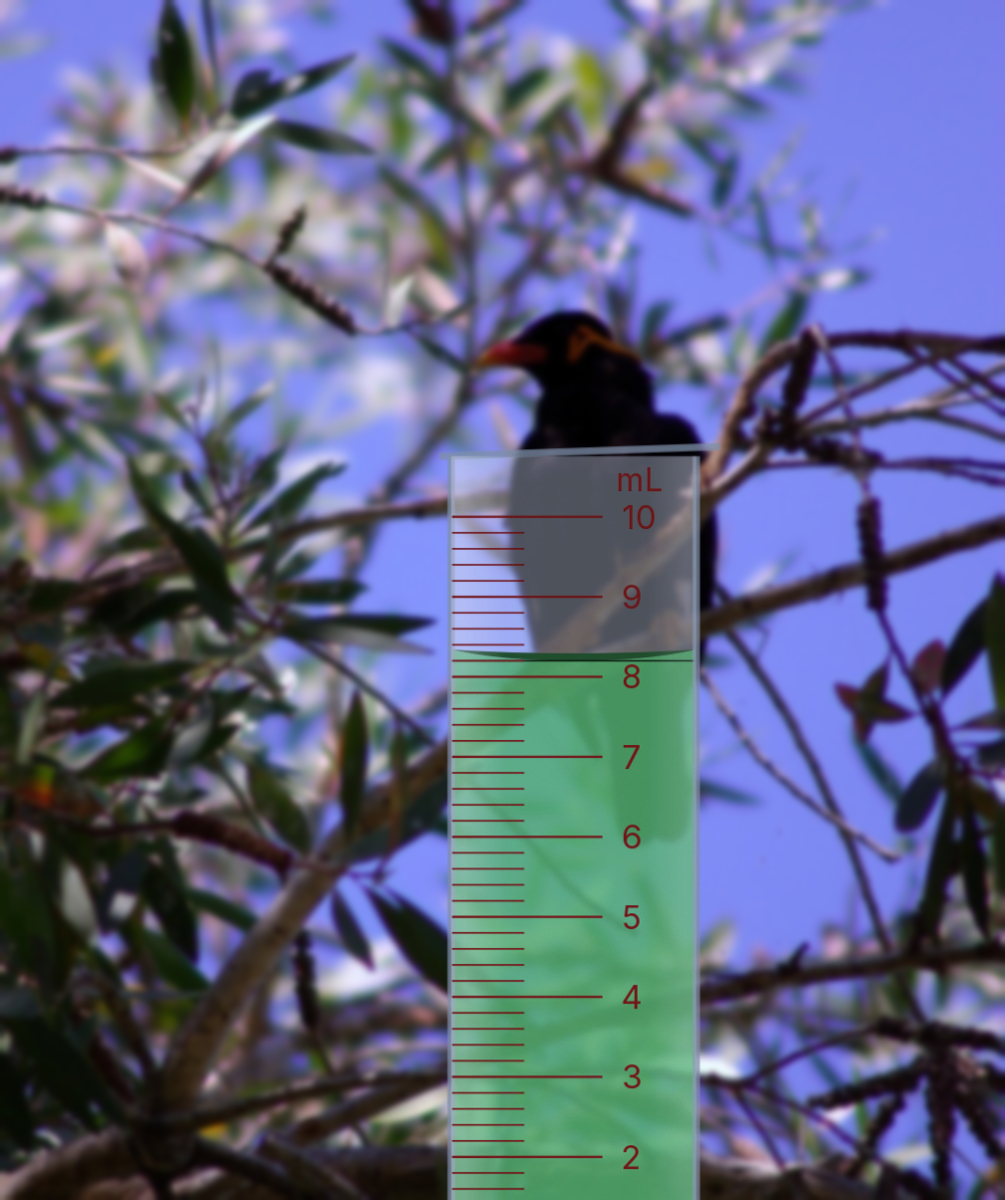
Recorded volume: 8.2 mL
